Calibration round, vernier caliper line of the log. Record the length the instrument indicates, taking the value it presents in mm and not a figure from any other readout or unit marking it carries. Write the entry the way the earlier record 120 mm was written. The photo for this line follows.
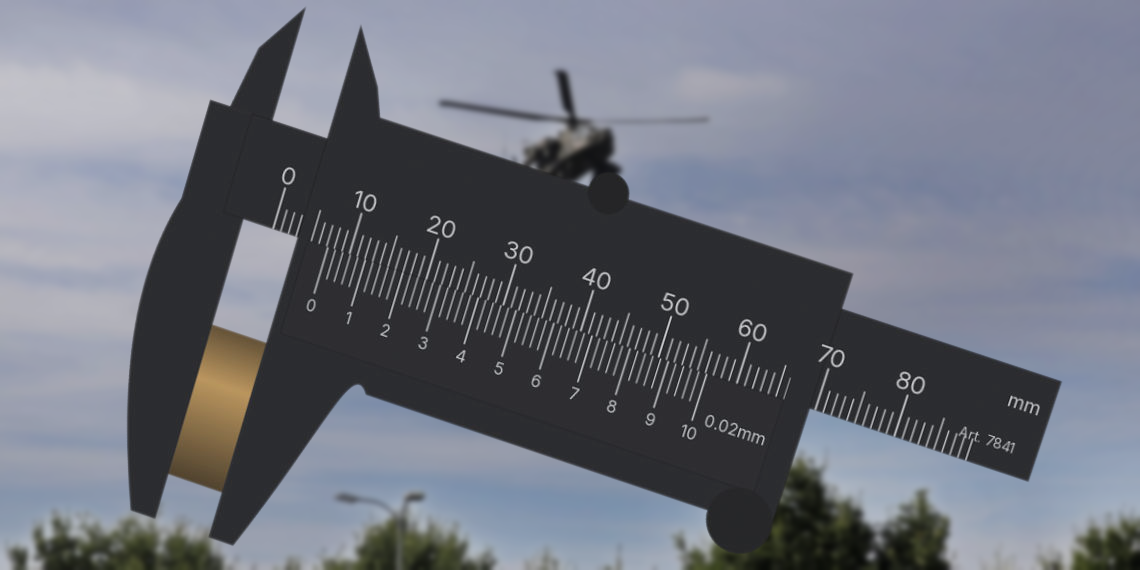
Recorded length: 7.2 mm
